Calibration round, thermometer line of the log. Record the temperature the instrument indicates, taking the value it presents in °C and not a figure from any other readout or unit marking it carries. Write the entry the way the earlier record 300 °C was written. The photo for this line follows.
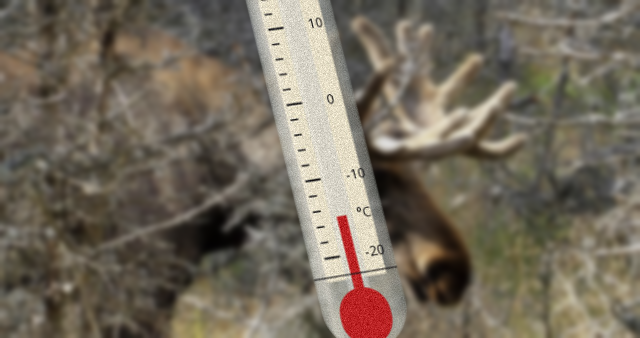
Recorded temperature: -15 °C
